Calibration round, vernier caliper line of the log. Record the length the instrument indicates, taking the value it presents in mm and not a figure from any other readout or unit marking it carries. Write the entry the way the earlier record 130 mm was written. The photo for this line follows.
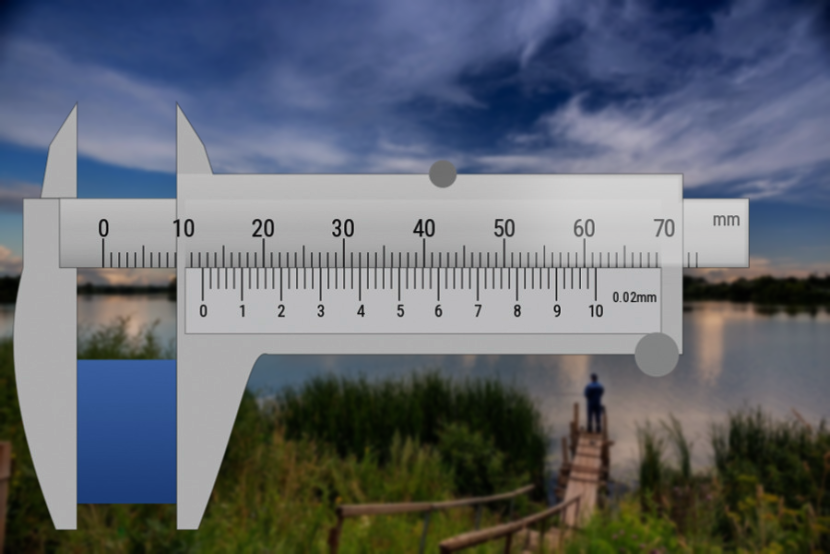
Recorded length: 12.4 mm
